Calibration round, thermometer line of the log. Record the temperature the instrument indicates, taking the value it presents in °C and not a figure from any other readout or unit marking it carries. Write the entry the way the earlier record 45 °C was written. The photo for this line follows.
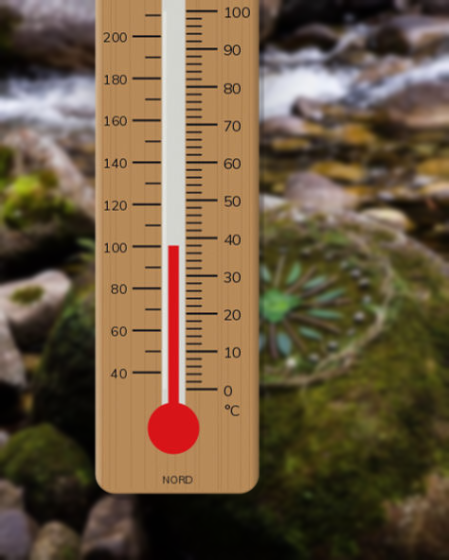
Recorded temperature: 38 °C
